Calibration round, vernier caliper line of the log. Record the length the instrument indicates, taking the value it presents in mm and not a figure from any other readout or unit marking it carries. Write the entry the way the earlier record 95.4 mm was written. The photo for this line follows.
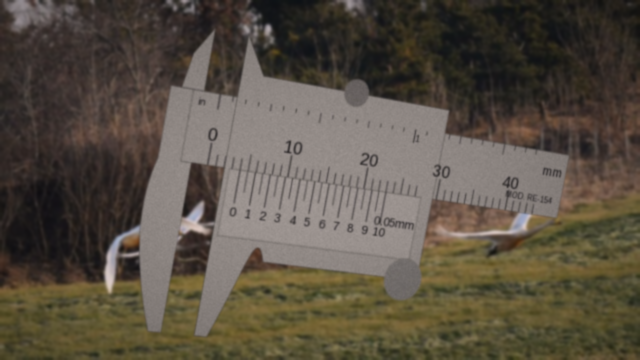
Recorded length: 4.0 mm
